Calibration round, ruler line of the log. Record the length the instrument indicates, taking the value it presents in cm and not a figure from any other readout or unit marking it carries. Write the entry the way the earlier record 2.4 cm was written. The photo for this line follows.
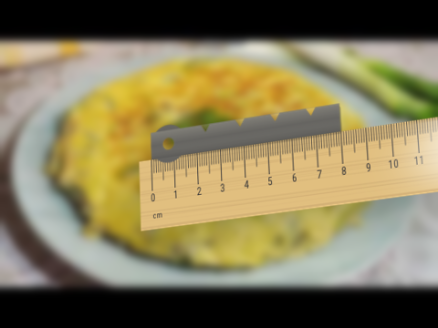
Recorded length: 8 cm
